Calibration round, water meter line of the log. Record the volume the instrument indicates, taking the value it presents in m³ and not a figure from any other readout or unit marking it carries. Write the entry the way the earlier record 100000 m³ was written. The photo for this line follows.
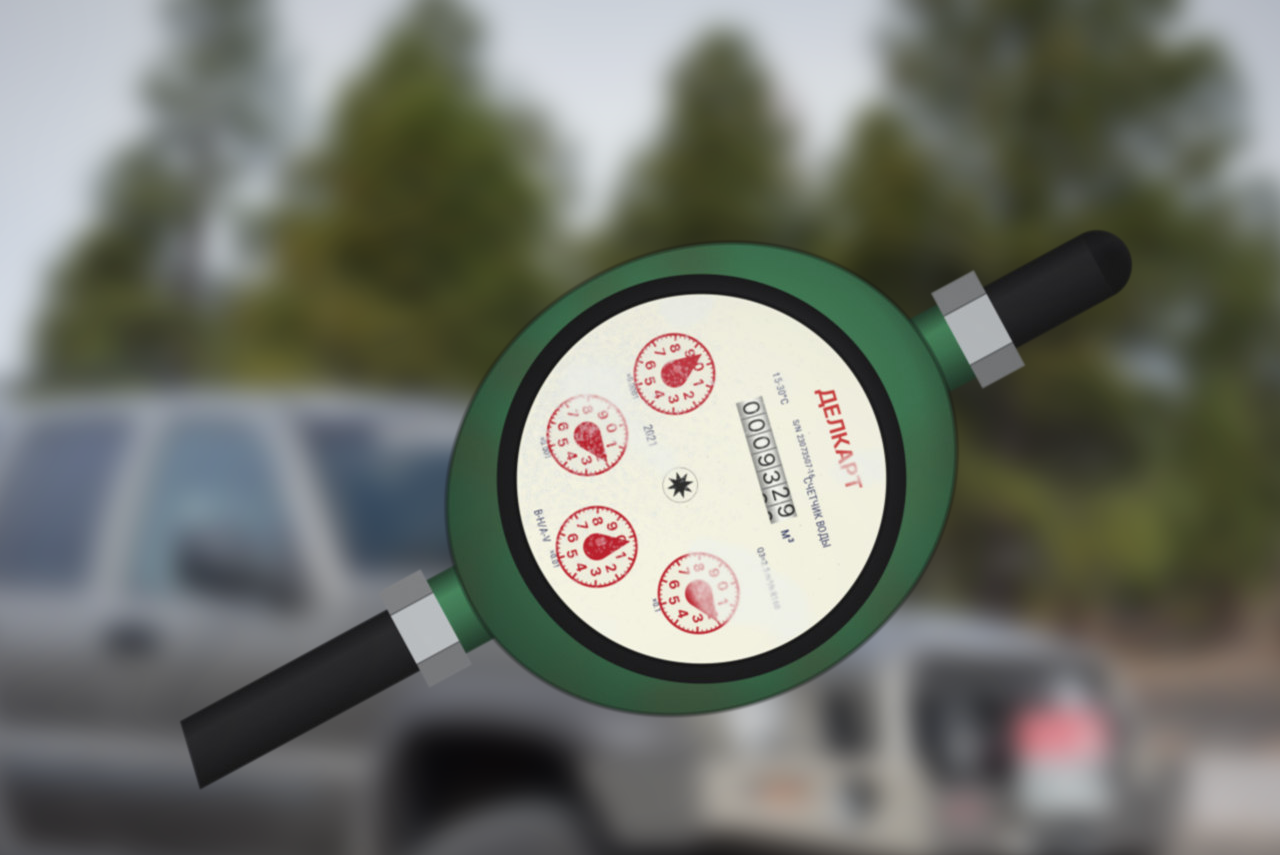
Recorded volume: 9329.2019 m³
